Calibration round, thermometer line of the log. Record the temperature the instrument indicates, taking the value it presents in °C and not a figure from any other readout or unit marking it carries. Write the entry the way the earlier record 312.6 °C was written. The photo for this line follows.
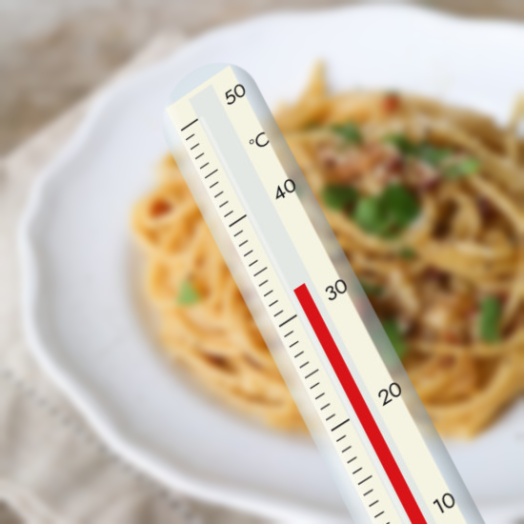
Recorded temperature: 32 °C
